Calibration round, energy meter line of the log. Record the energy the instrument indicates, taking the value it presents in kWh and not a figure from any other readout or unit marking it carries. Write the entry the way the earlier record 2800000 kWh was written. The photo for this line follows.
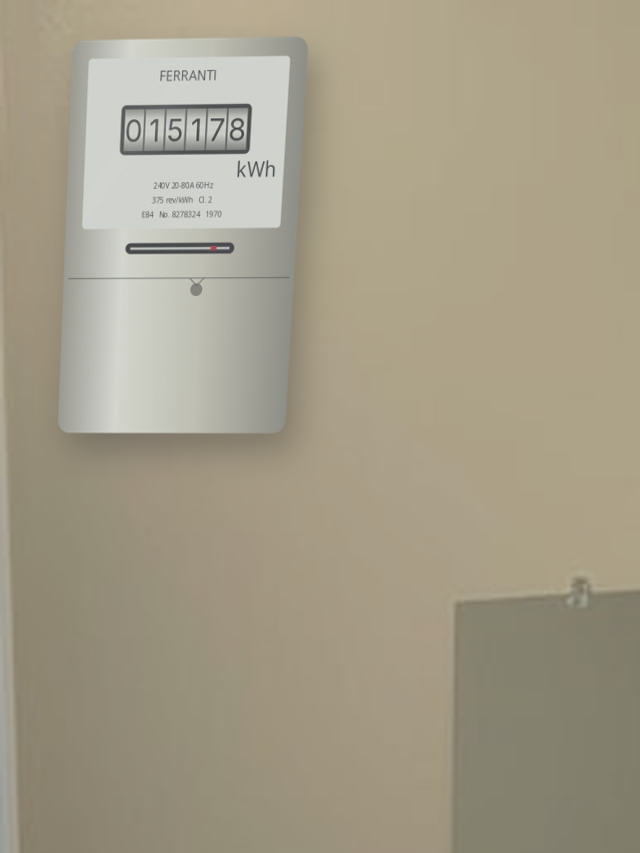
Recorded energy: 15178 kWh
